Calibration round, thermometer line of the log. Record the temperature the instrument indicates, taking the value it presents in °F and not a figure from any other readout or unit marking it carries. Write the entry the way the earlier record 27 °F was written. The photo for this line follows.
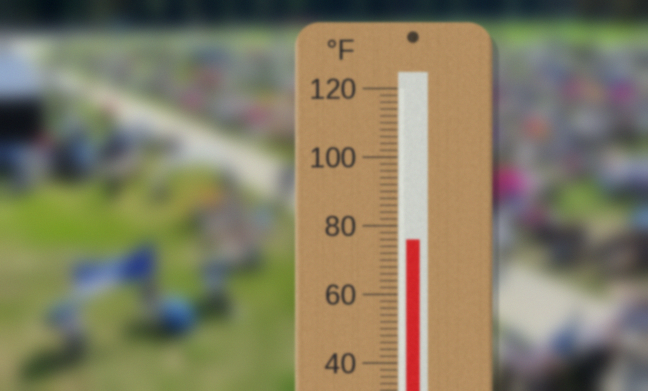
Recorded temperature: 76 °F
